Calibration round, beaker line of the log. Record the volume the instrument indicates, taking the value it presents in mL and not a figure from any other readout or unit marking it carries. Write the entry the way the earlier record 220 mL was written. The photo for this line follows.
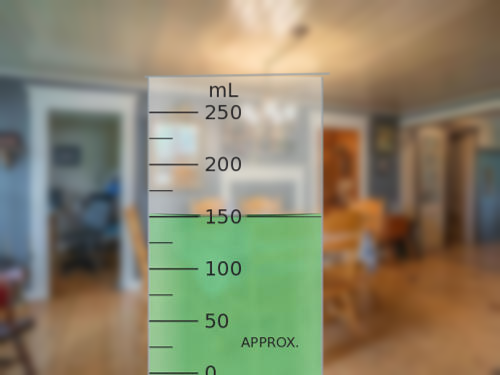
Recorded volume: 150 mL
